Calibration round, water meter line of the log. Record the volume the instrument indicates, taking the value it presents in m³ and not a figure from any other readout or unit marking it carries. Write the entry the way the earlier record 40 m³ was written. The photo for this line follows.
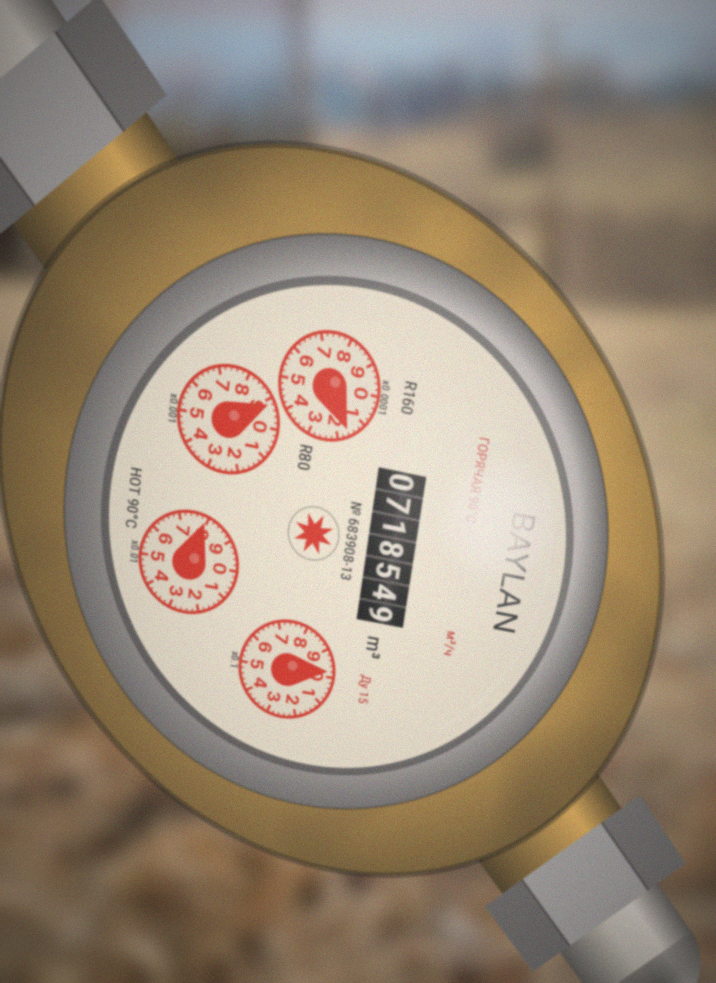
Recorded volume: 718548.9791 m³
